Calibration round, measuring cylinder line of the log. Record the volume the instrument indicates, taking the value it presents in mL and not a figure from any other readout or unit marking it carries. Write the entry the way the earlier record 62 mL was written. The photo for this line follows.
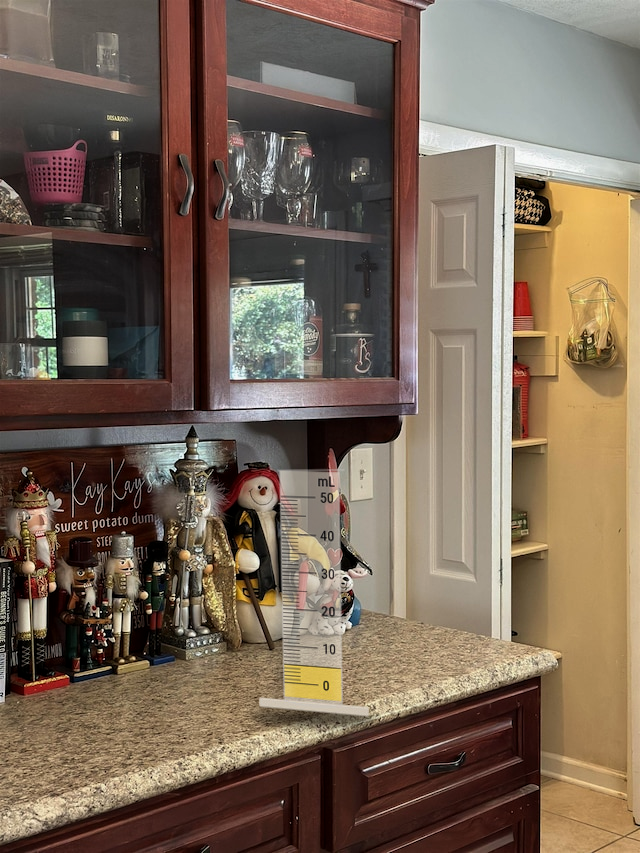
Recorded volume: 5 mL
